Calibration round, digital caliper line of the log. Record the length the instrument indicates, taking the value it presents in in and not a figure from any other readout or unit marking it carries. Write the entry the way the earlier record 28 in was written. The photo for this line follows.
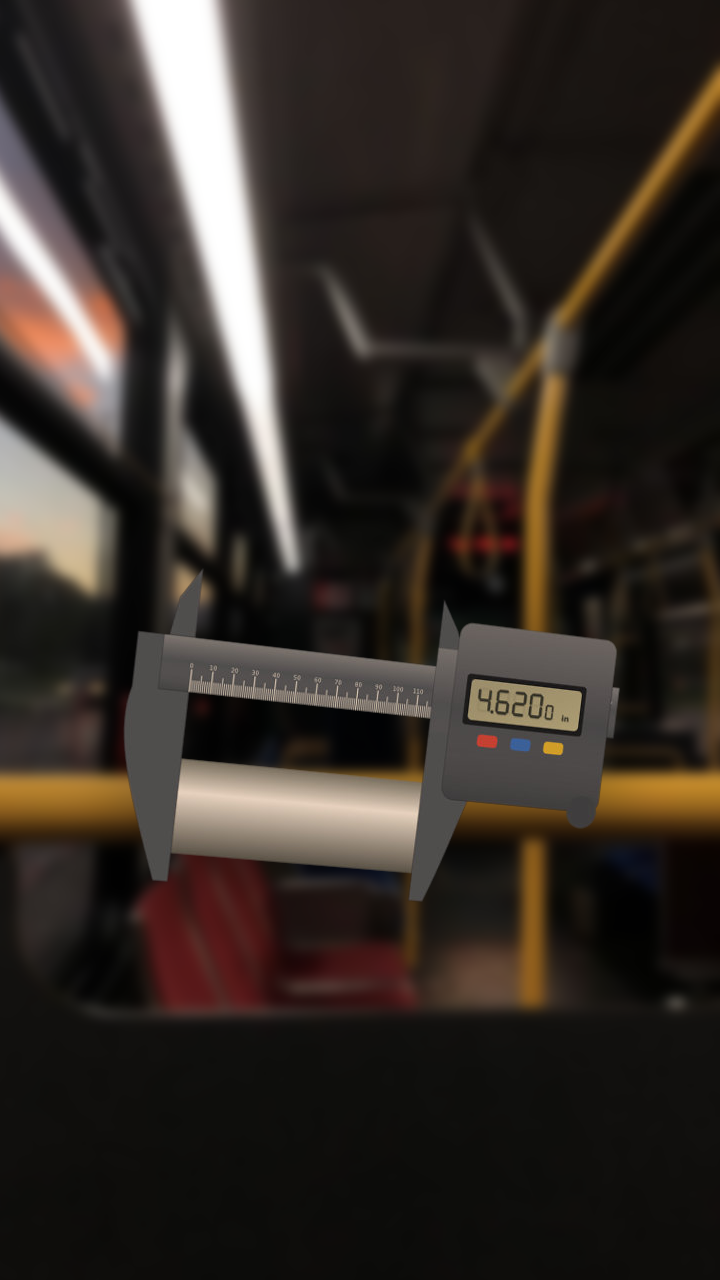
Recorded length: 4.6200 in
